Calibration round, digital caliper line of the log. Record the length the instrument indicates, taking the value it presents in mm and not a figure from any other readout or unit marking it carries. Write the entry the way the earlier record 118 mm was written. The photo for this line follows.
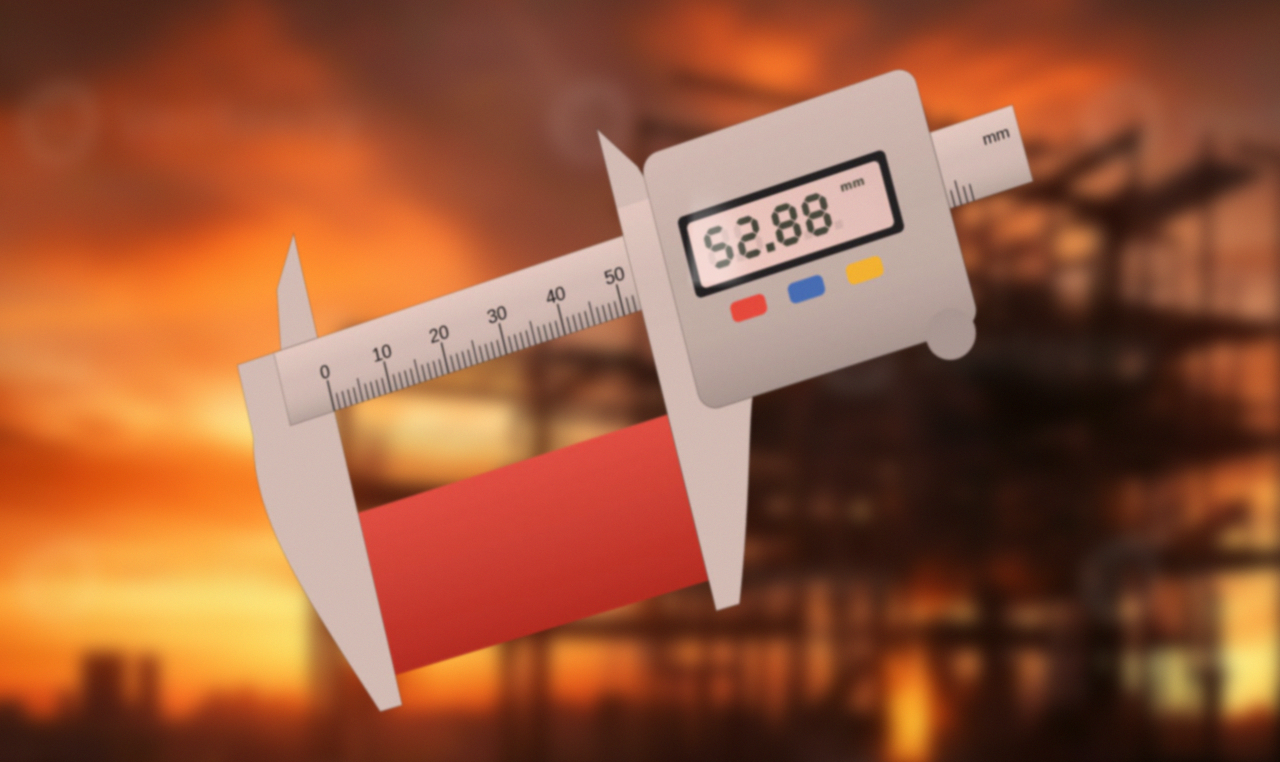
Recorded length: 52.88 mm
